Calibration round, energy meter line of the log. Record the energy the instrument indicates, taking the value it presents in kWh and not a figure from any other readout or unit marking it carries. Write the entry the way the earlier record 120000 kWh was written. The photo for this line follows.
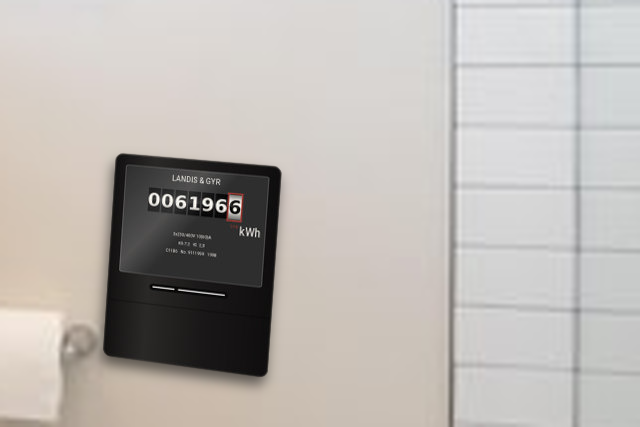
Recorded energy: 6196.6 kWh
